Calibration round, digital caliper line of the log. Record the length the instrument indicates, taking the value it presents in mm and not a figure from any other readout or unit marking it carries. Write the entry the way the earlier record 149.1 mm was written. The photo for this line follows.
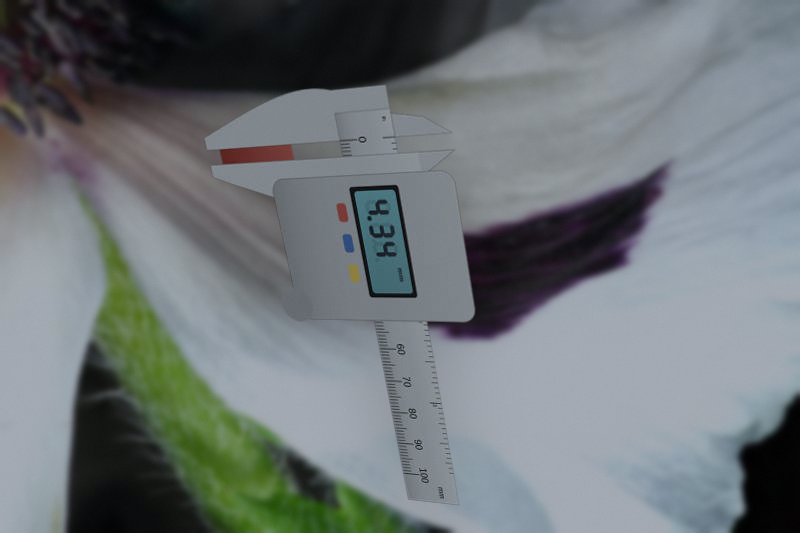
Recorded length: 4.34 mm
